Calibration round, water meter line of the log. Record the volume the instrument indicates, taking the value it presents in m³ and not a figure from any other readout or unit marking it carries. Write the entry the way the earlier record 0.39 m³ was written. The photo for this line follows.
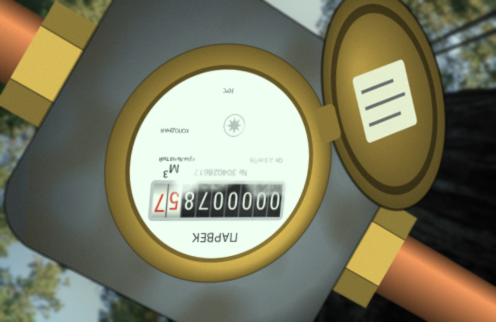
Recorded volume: 78.57 m³
